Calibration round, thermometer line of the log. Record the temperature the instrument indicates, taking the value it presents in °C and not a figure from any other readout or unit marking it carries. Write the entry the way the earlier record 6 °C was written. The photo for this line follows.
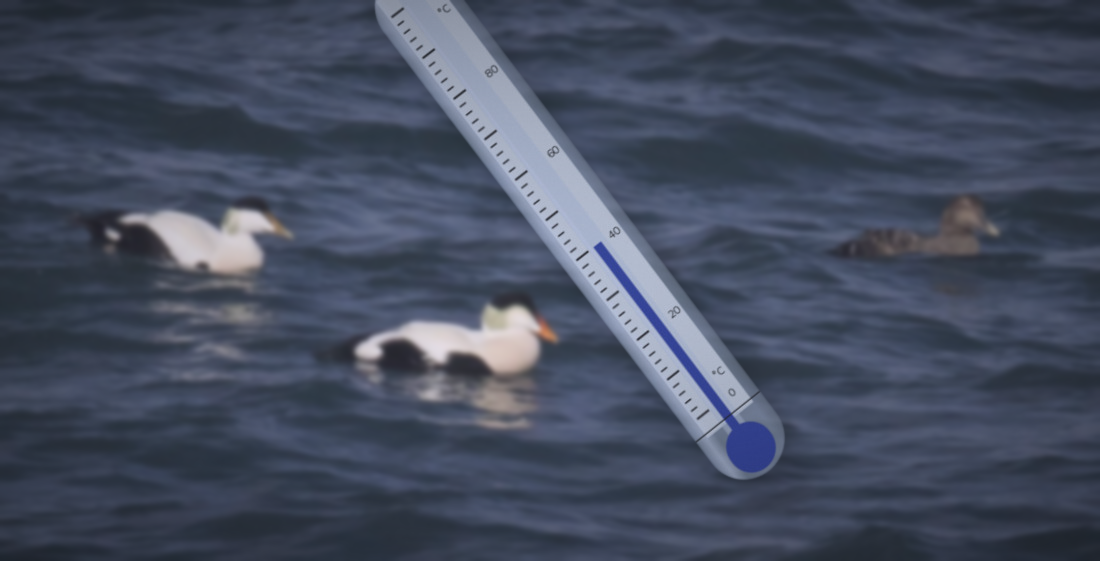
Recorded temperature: 40 °C
